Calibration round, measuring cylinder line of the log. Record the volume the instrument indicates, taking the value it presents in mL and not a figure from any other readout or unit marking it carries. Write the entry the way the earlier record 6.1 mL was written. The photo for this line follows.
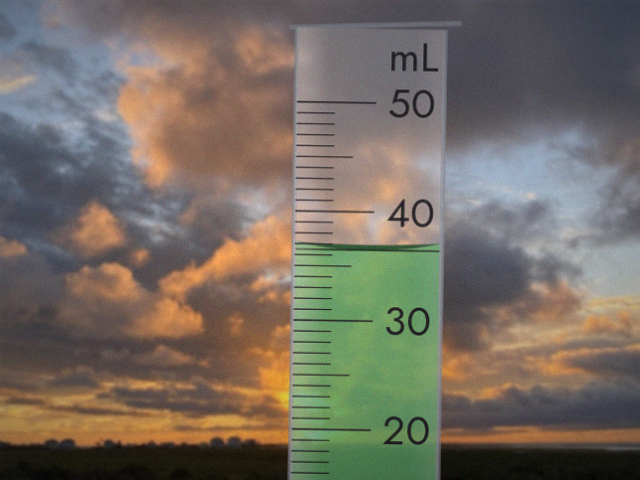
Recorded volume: 36.5 mL
